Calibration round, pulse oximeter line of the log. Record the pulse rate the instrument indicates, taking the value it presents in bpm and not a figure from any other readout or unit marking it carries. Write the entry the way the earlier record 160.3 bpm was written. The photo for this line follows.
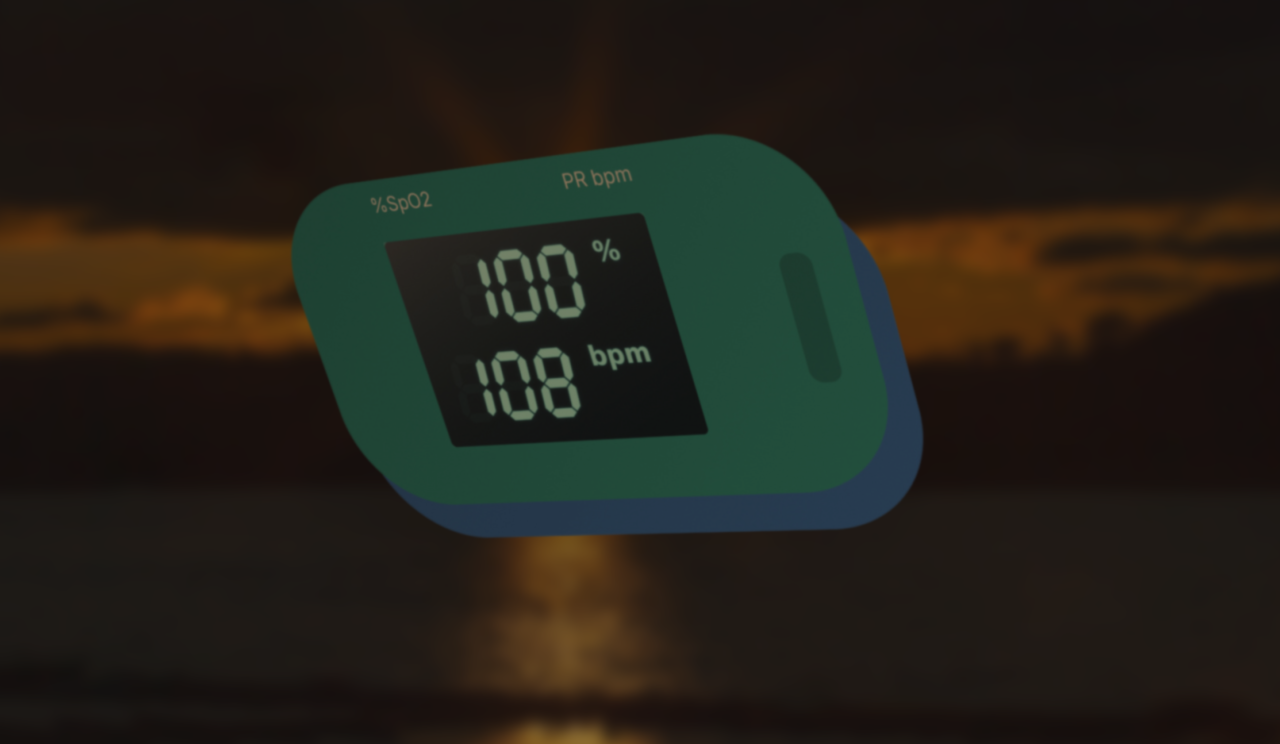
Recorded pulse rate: 108 bpm
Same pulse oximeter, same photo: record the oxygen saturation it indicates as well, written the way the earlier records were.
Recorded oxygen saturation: 100 %
